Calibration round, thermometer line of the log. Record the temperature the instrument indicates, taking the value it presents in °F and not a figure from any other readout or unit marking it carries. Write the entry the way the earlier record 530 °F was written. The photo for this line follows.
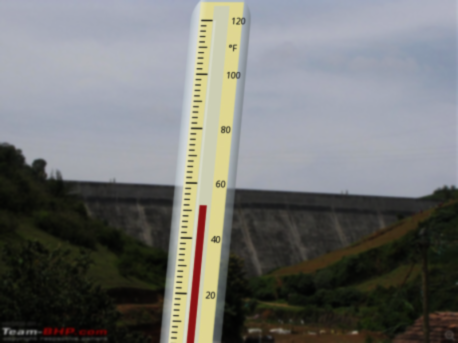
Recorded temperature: 52 °F
